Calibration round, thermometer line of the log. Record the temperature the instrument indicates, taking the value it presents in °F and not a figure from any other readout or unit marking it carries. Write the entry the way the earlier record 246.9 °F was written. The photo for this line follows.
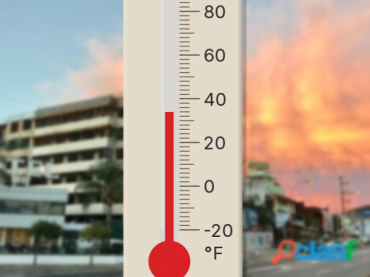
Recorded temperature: 34 °F
